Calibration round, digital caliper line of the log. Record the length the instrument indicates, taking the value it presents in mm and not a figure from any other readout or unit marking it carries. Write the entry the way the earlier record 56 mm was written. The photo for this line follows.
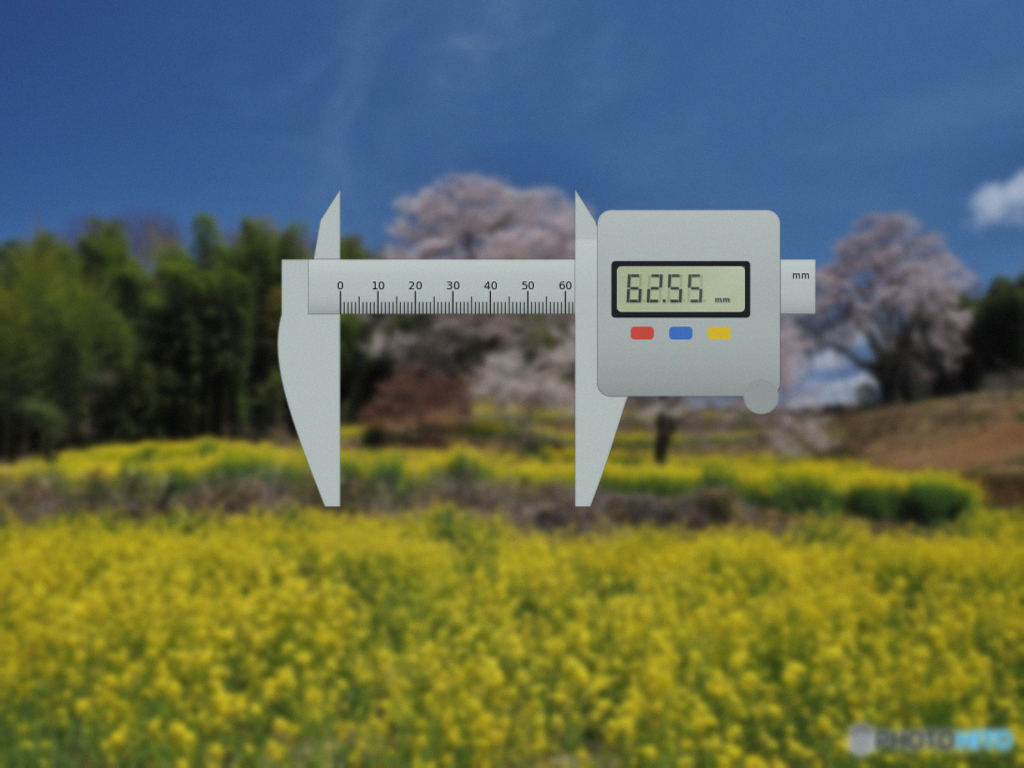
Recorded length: 62.55 mm
